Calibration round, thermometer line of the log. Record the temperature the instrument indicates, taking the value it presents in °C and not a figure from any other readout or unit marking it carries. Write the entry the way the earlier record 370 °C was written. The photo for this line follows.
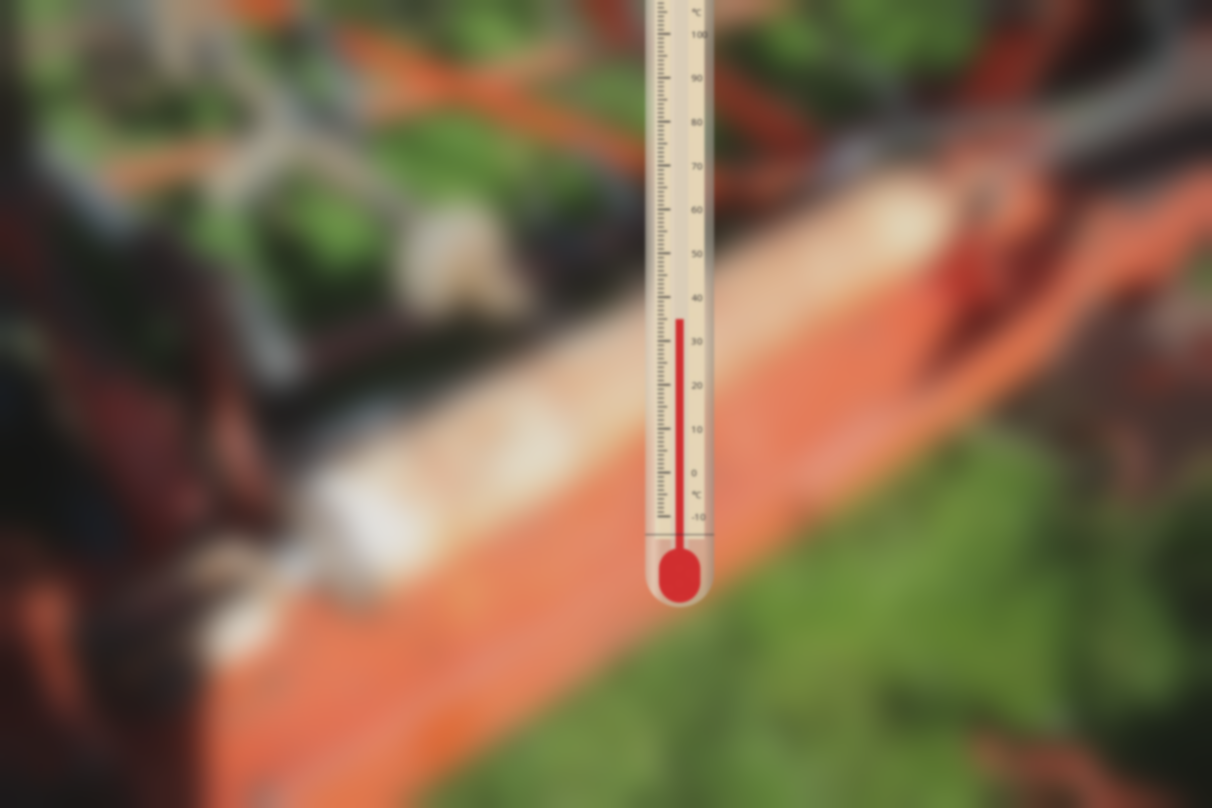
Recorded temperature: 35 °C
